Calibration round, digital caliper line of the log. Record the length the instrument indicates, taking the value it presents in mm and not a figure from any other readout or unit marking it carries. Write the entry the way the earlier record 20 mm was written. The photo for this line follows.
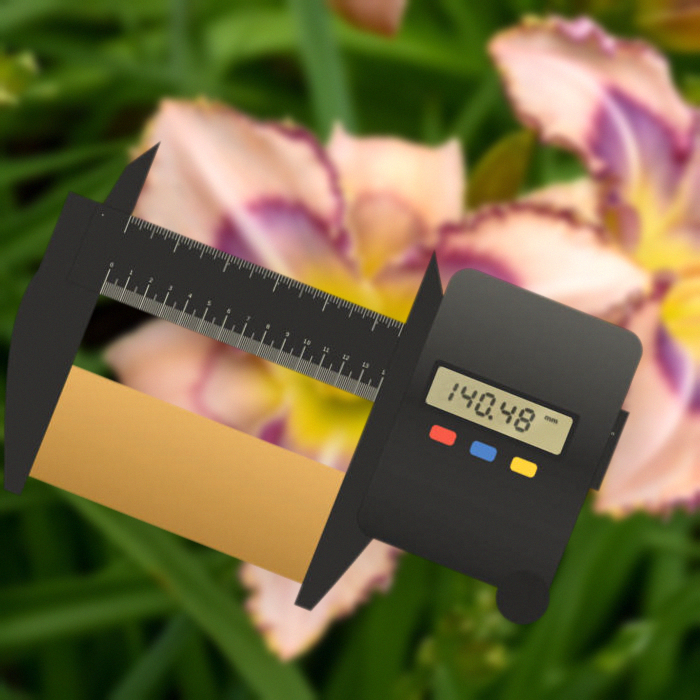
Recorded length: 140.48 mm
